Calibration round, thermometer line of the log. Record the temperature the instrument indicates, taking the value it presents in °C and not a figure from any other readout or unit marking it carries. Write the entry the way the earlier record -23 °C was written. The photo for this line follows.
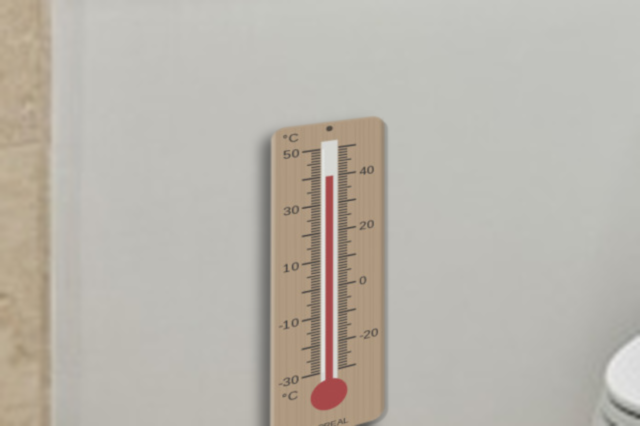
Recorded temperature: 40 °C
